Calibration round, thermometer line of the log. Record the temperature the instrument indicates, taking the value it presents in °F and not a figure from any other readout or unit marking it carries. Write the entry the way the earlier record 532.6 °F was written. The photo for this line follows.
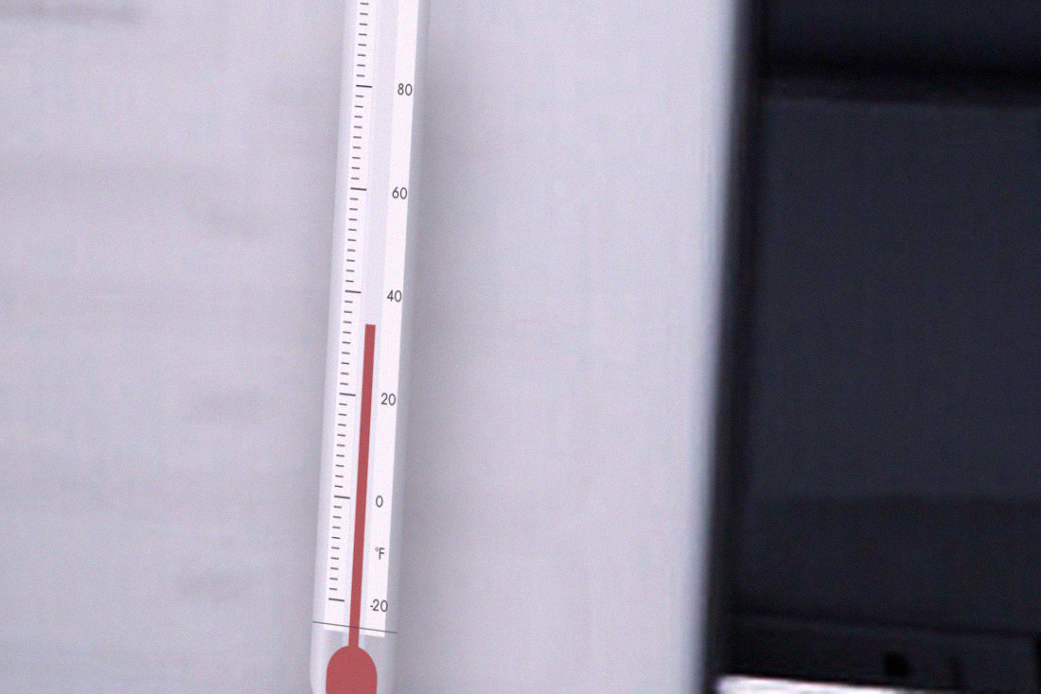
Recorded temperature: 34 °F
